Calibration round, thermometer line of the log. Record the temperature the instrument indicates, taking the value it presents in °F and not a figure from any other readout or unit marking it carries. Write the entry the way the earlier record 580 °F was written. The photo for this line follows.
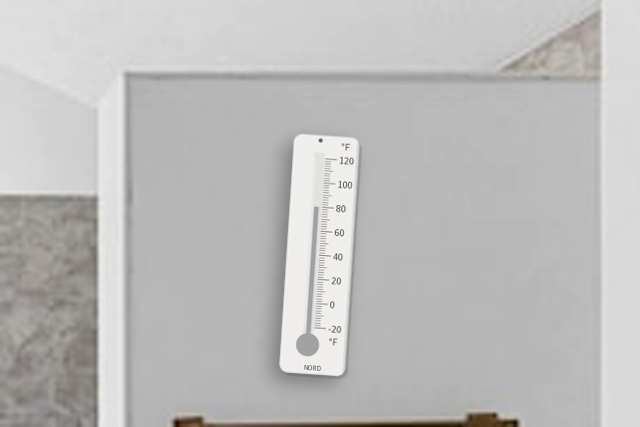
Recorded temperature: 80 °F
